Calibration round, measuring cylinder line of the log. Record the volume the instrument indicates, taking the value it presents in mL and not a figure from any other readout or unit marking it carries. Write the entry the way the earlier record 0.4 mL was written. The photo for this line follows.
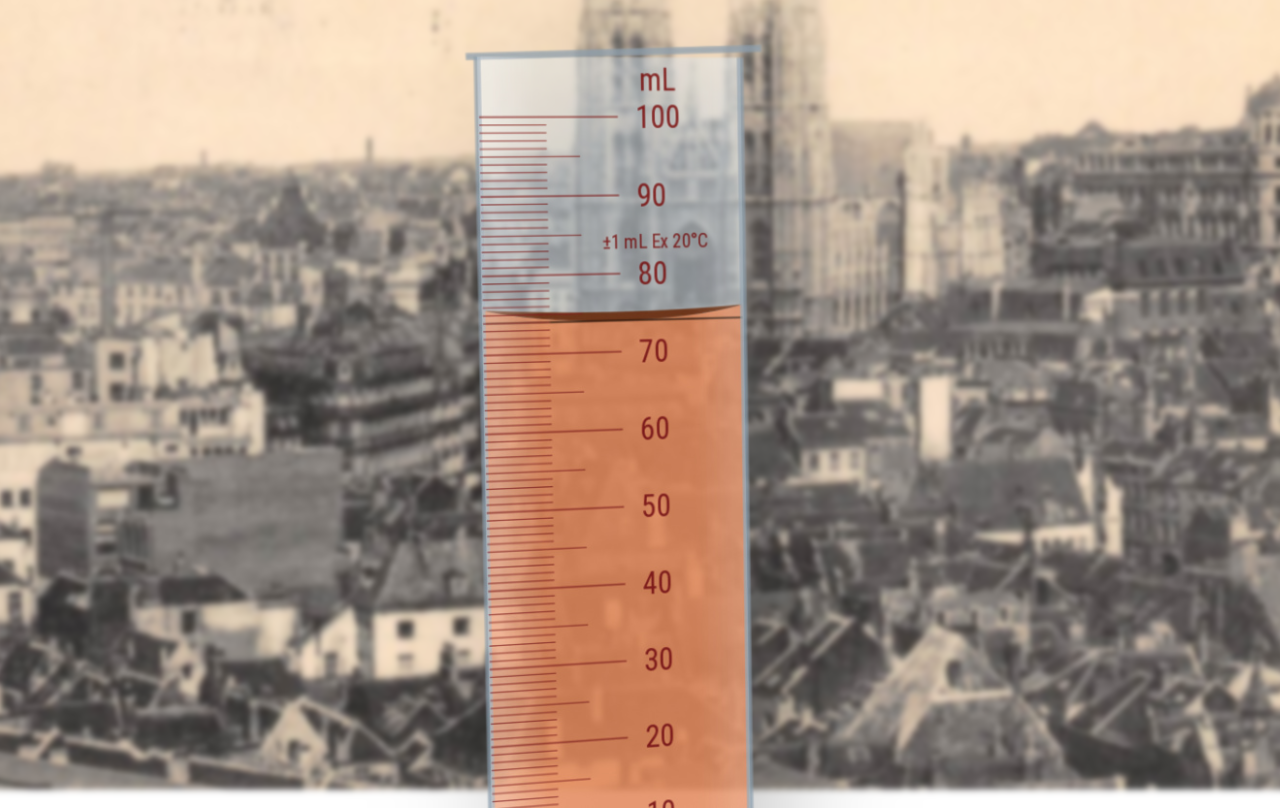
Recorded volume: 74 mL
